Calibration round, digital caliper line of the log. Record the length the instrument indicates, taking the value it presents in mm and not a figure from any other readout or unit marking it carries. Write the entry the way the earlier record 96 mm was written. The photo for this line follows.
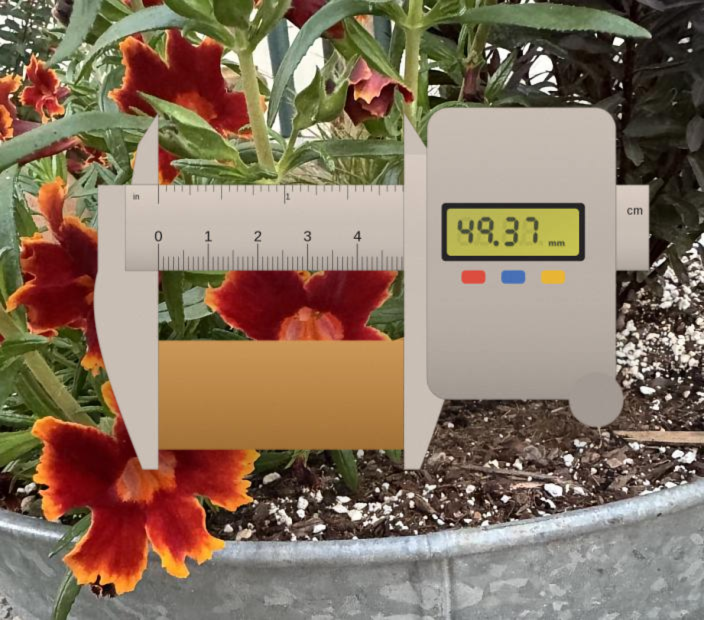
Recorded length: 49.37 mm
